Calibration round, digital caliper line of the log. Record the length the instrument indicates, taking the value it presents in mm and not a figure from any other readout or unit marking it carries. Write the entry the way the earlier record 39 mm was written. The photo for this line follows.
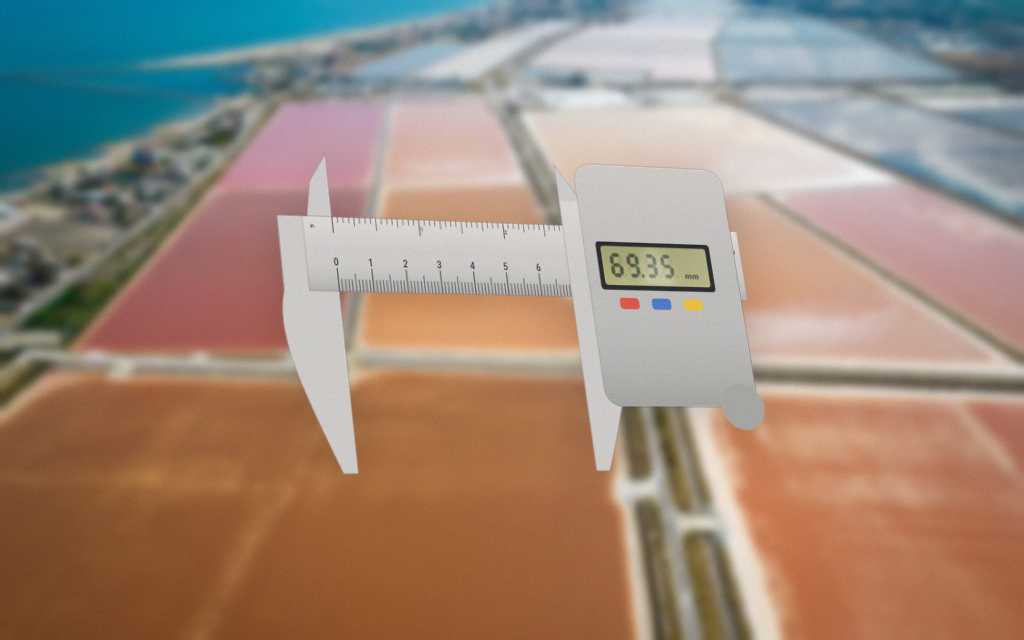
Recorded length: 69.35 mm
